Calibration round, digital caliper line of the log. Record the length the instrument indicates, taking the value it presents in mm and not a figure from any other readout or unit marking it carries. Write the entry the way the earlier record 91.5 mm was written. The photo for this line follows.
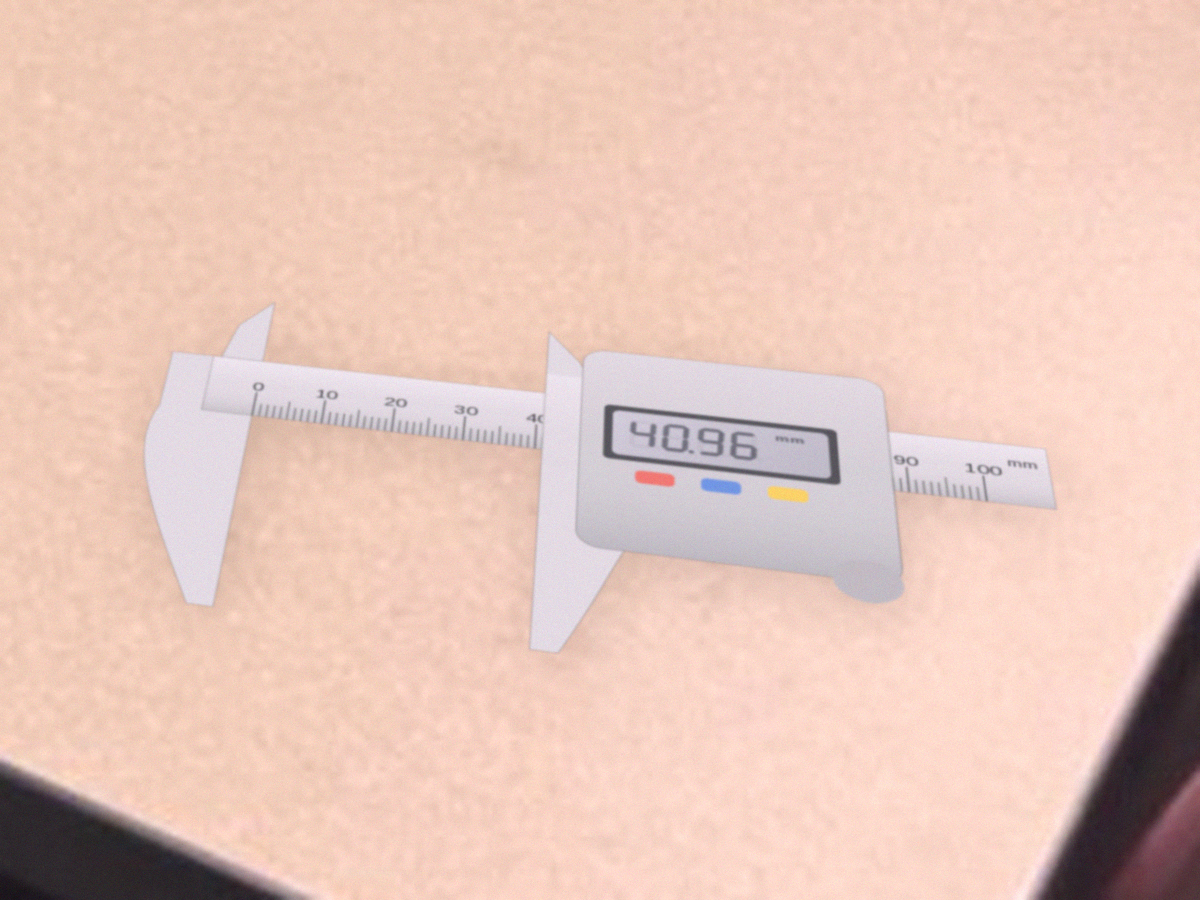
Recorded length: 40.96 mm
